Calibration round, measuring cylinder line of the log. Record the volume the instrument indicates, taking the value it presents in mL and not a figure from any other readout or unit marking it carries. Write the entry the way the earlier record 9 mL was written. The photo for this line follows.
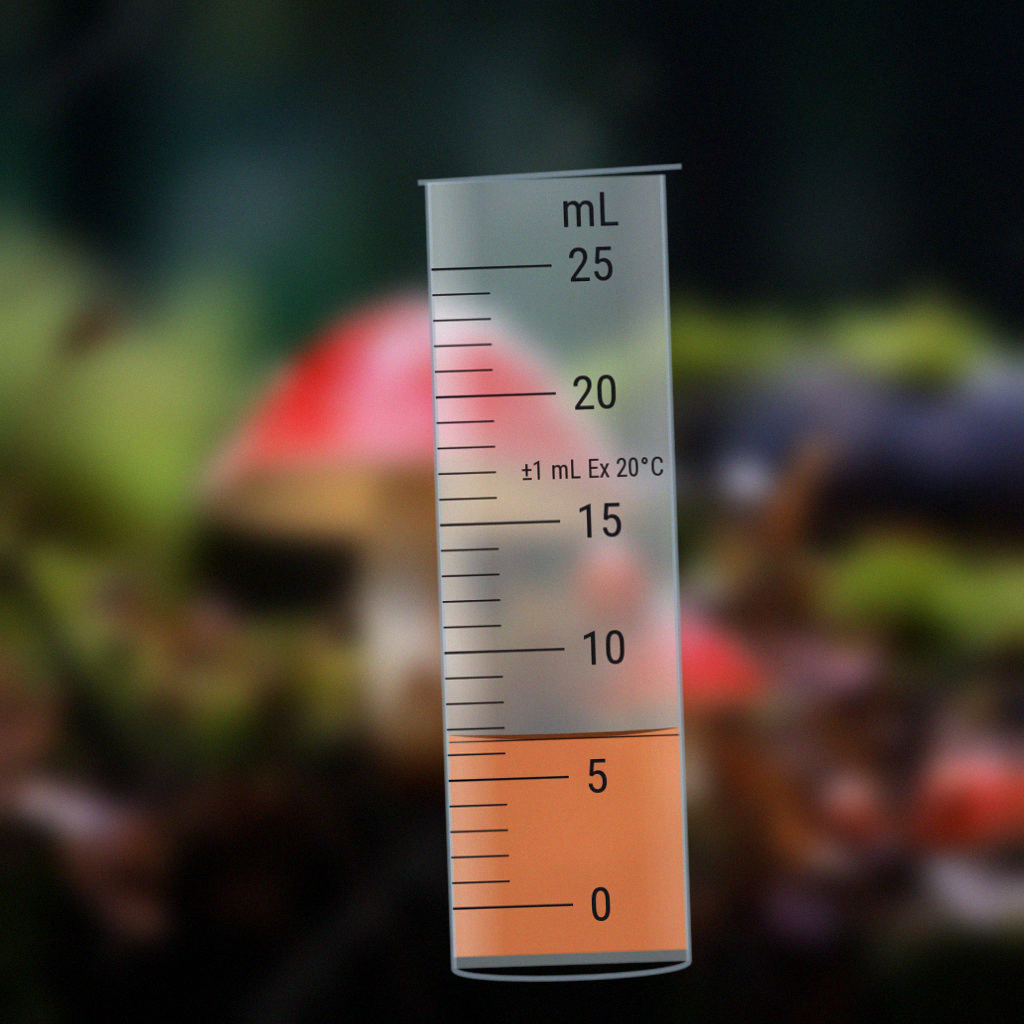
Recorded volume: 6.5 mL
